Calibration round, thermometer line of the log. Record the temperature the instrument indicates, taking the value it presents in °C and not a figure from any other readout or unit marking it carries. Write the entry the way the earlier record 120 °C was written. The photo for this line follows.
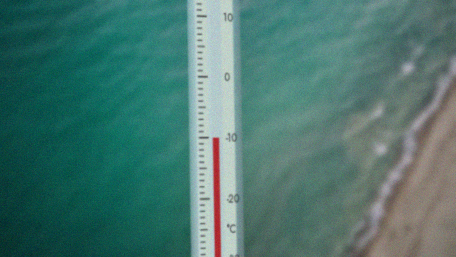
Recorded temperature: -10 °C
